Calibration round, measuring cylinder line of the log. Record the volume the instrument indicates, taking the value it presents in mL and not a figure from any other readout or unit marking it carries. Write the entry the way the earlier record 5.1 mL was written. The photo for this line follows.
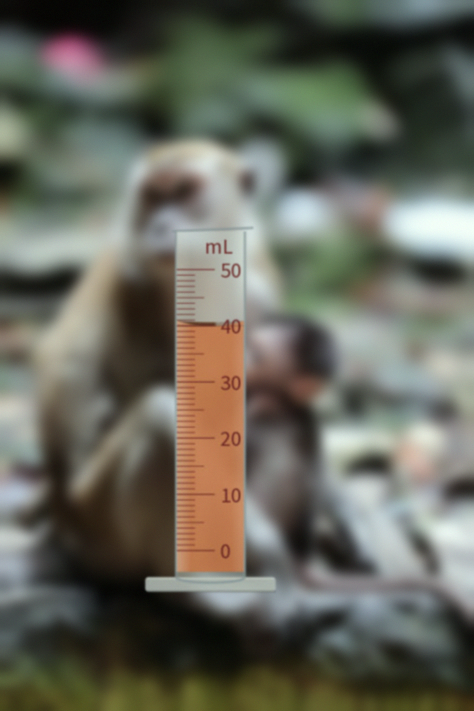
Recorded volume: 40 mL
